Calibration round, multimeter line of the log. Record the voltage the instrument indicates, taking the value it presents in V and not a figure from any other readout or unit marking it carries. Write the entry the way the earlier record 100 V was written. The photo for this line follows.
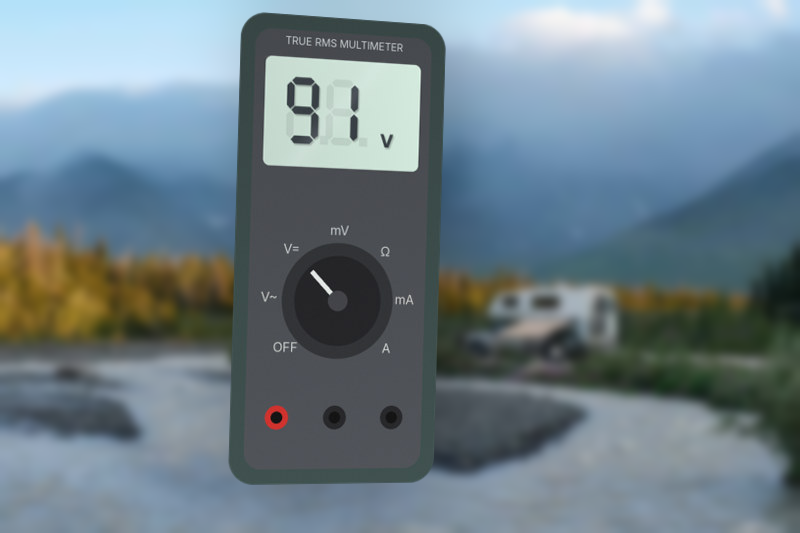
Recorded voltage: 91 V
